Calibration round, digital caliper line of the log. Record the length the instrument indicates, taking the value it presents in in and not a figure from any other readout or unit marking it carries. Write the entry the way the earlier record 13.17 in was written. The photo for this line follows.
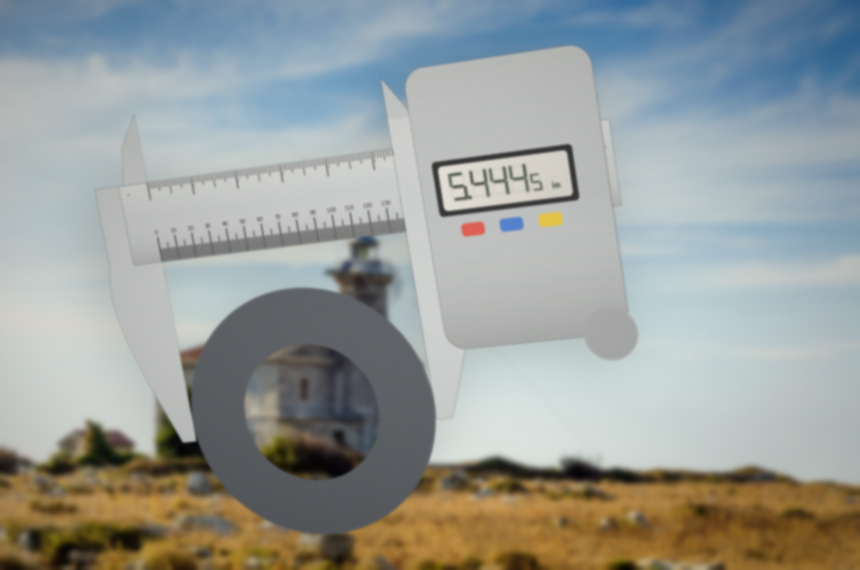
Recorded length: 5.4445 in
